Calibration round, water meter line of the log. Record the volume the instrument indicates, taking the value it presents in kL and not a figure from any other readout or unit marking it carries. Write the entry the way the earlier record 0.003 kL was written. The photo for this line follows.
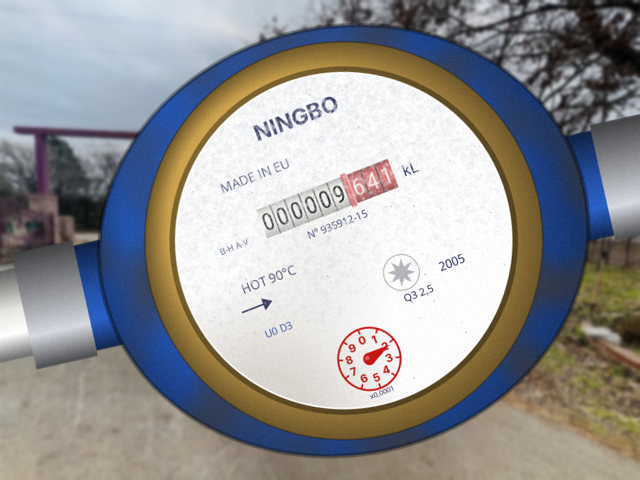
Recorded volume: 9.6412 kL
